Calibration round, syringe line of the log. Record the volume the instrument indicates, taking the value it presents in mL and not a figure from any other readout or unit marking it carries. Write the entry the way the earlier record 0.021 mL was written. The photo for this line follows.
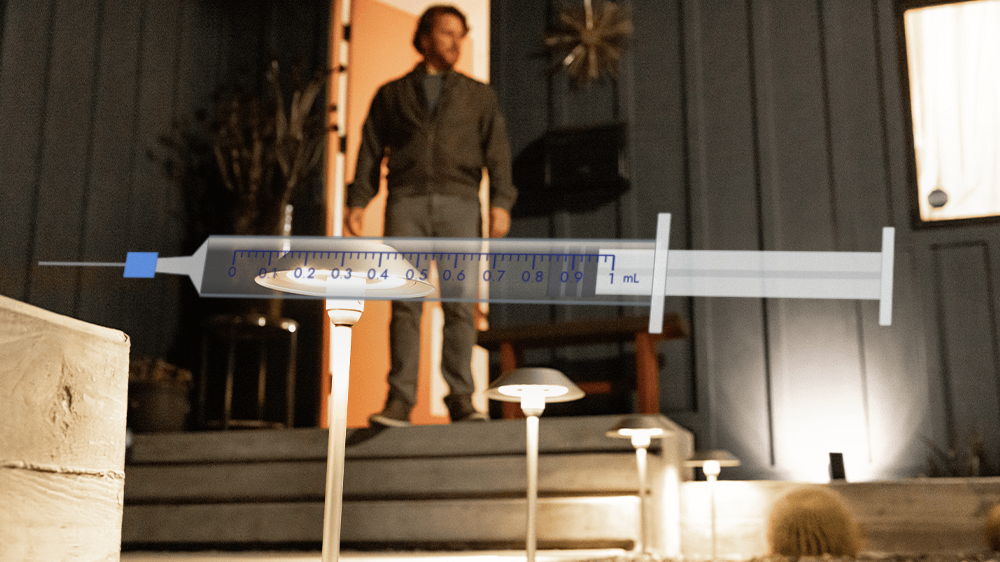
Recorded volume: 0.84 mL
